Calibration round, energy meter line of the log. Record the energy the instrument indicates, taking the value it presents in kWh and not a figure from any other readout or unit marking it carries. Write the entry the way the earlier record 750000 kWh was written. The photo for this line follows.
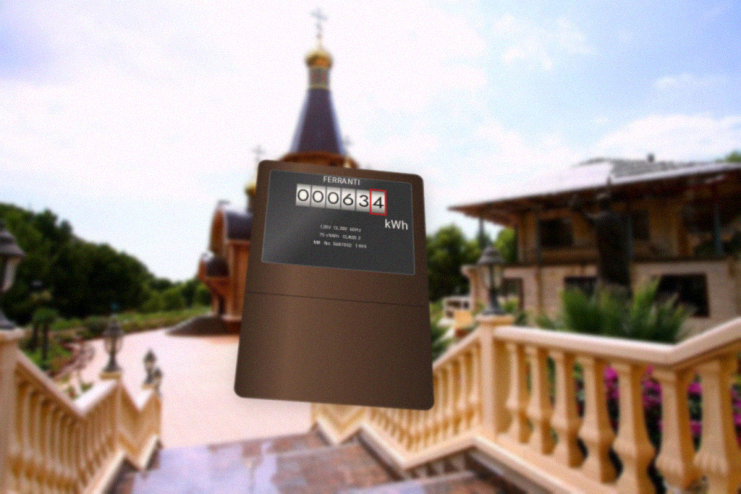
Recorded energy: 63.4 kWh
